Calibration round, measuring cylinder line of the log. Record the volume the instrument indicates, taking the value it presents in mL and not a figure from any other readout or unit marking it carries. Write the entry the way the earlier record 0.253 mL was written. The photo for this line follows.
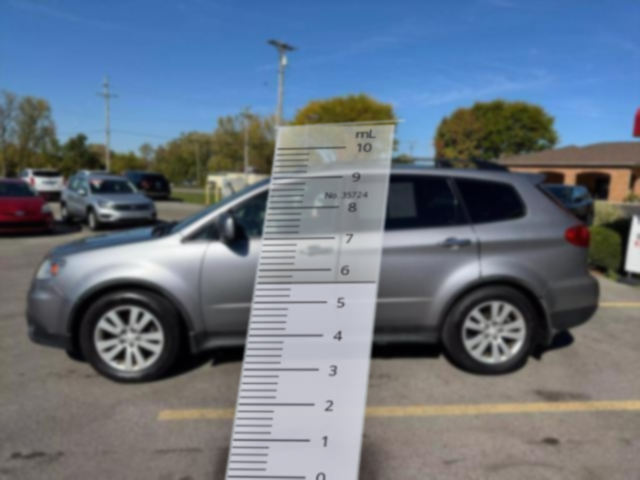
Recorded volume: 5.6 mL
